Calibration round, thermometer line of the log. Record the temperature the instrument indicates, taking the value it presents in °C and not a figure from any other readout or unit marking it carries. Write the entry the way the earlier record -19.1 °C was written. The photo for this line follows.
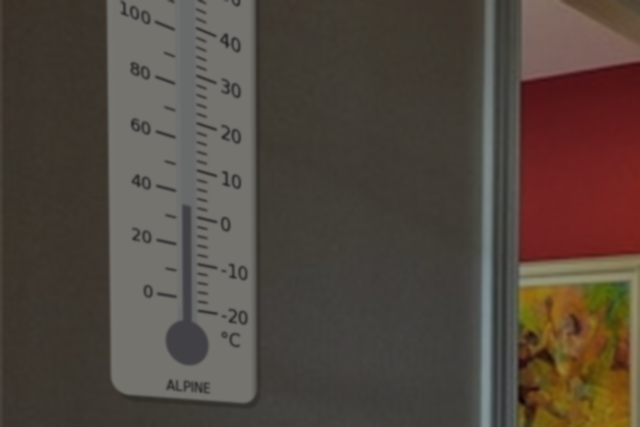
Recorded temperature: 2 °C
